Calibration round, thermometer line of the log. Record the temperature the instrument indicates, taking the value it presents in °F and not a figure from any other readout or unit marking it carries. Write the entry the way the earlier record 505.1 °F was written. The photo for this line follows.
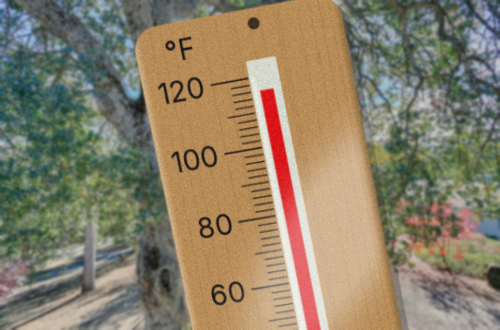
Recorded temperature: 116 °F
